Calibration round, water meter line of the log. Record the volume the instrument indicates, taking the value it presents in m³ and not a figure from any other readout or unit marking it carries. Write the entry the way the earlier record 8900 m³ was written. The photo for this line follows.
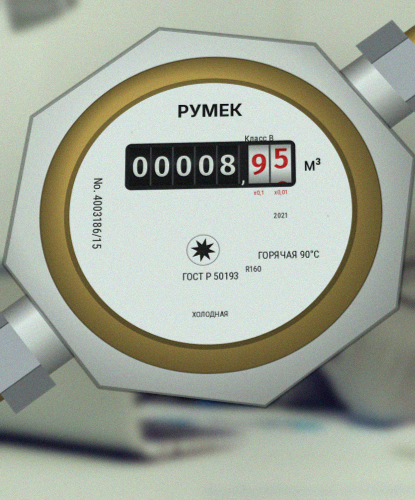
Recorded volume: 8.95 m³
